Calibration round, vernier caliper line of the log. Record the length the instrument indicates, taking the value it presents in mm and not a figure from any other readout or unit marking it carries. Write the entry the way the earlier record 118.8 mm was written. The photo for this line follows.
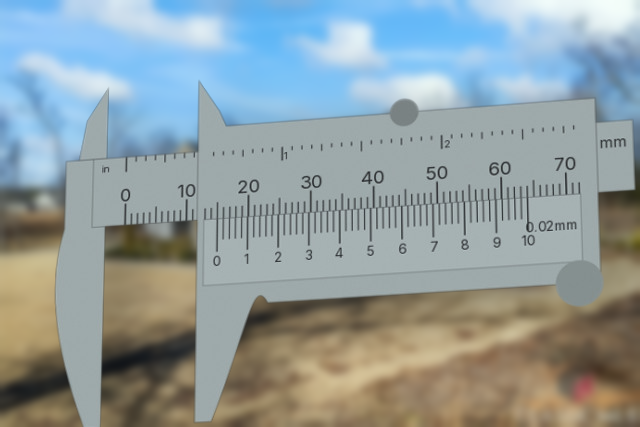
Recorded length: 15.0 mm
